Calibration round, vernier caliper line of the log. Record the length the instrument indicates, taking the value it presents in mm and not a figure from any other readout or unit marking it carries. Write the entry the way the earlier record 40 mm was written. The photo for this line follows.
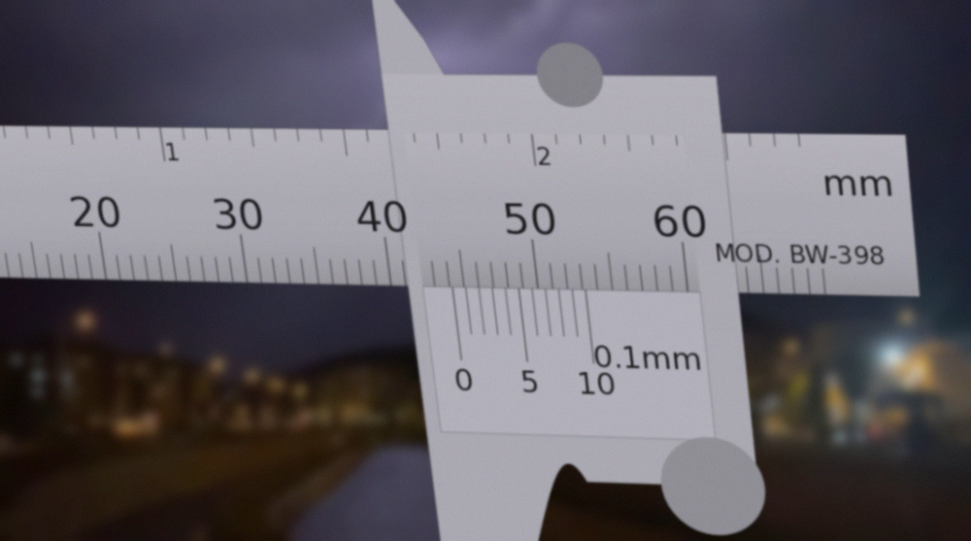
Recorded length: 44.2 mm
